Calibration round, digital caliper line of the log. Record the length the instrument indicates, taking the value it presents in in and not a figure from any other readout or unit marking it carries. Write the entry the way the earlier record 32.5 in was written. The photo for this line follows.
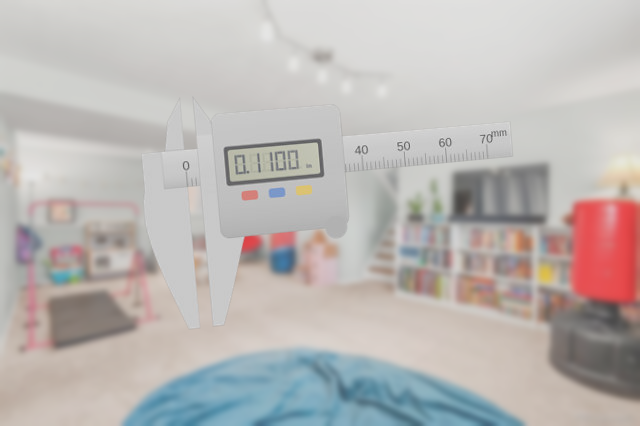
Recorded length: 0.1100 in
